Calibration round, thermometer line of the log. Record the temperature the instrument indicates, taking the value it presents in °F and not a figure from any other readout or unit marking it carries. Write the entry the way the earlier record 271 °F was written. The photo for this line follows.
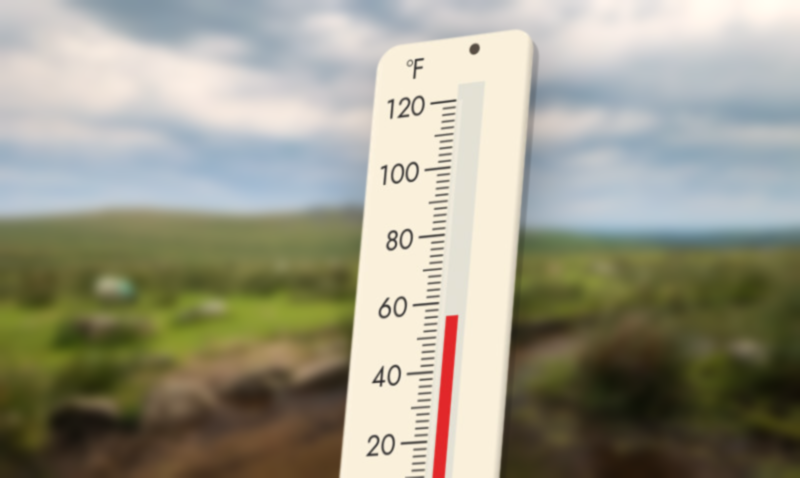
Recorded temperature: 56 °F
